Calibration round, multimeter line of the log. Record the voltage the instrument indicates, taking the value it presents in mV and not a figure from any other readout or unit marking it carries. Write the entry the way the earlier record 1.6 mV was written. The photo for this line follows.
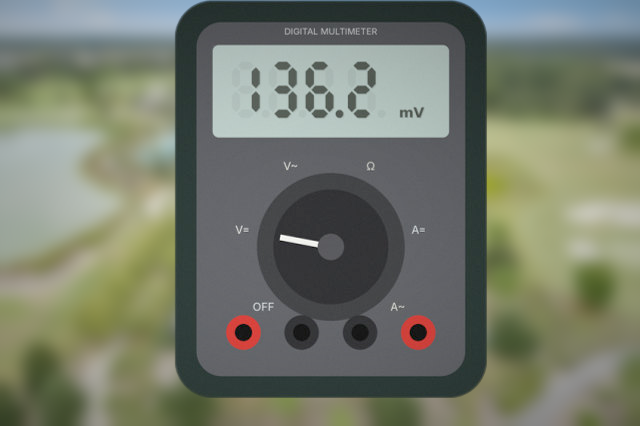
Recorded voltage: 136.2 mV
